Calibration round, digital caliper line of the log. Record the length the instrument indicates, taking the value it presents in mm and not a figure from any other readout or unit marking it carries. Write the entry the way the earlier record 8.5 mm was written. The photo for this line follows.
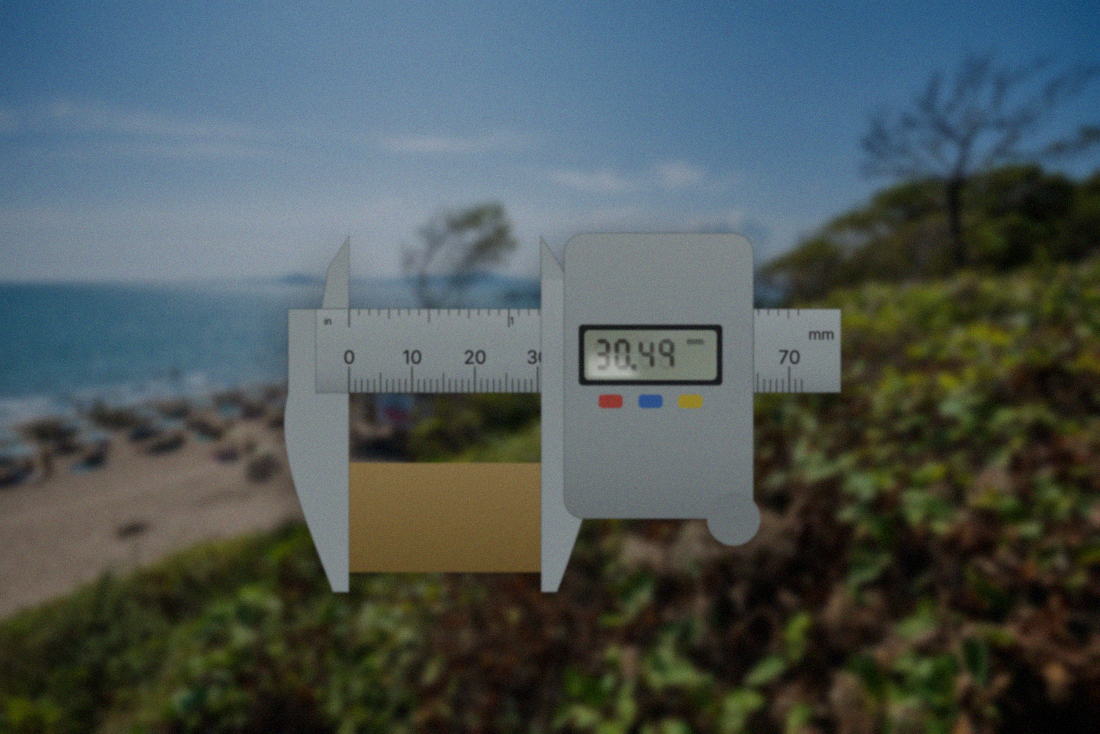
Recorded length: 30.49 mm
